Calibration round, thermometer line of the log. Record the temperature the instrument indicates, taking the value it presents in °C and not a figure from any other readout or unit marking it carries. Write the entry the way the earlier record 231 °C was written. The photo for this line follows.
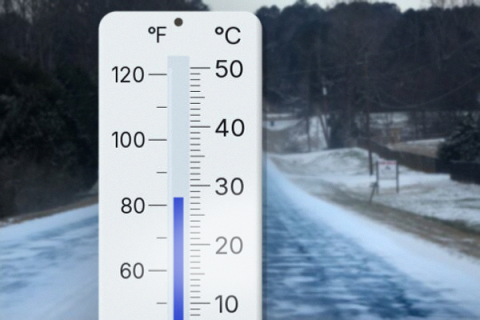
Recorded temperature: 28 °C
